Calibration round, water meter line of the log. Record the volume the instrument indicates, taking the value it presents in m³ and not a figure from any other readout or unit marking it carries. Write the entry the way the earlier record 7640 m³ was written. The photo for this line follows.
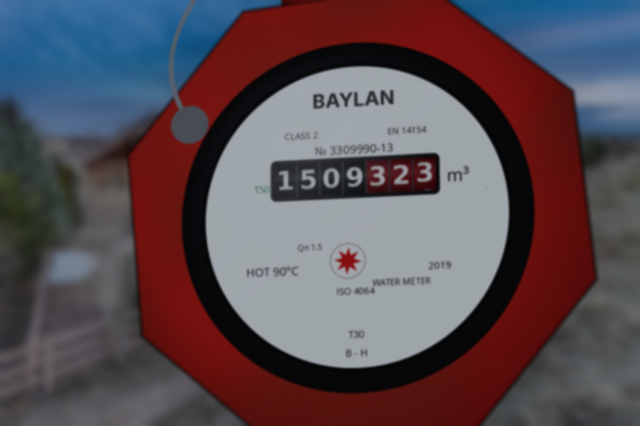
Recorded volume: 1509.323 m³
